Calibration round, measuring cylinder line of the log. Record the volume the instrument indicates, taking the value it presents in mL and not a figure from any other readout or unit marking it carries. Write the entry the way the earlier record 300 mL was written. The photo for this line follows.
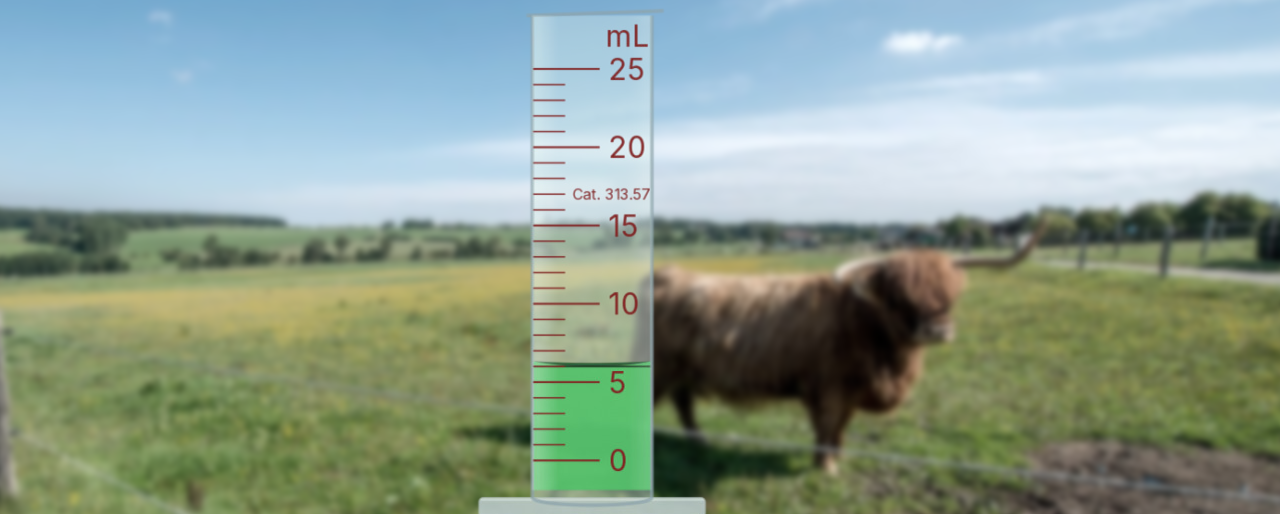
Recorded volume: 6 mL
